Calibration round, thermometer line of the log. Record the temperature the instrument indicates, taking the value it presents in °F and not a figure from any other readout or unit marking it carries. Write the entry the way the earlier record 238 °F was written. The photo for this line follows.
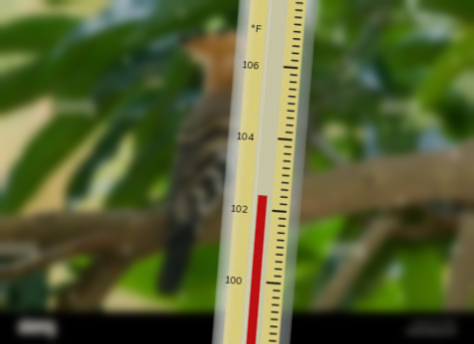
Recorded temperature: 102.4 °F
